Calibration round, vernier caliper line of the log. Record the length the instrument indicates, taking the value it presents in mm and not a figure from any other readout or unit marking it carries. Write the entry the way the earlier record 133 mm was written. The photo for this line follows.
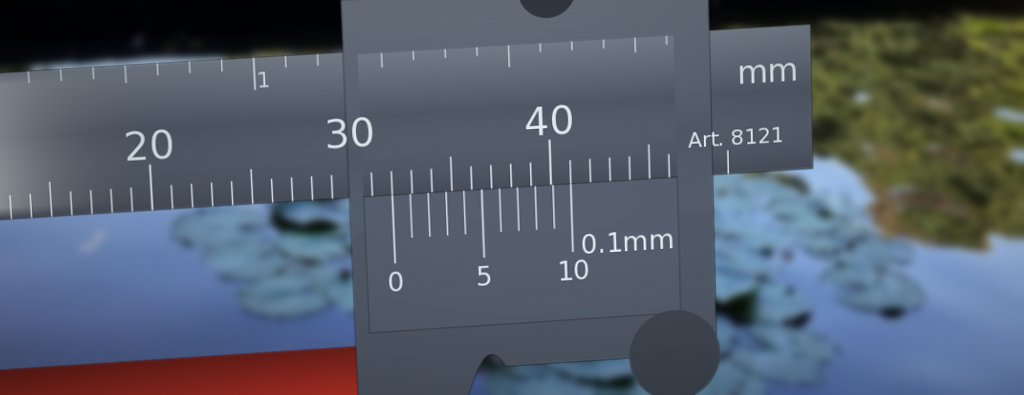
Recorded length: 32.0 mm
